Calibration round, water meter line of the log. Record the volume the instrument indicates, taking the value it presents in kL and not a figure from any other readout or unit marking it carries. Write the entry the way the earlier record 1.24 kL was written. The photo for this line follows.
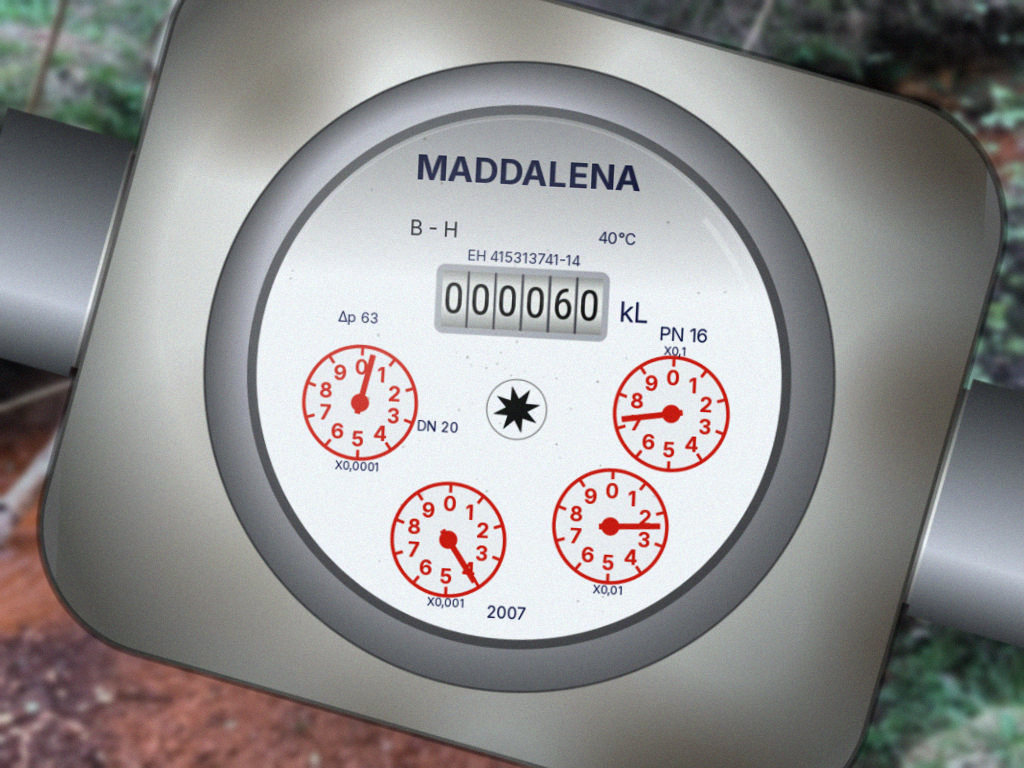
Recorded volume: 60.7240 kL
